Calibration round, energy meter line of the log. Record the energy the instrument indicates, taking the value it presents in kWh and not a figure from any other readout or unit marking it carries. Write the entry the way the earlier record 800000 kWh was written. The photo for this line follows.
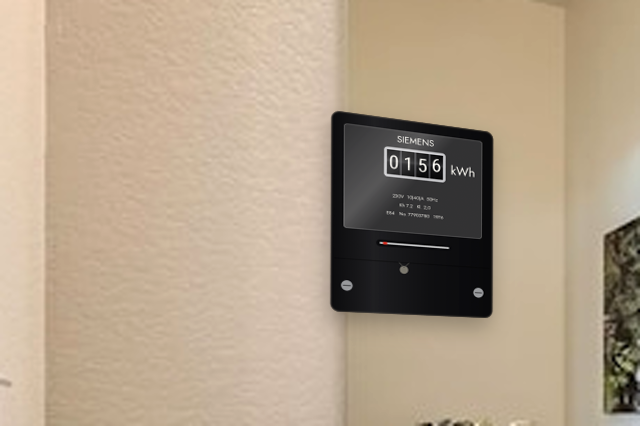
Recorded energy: 156 kWh
